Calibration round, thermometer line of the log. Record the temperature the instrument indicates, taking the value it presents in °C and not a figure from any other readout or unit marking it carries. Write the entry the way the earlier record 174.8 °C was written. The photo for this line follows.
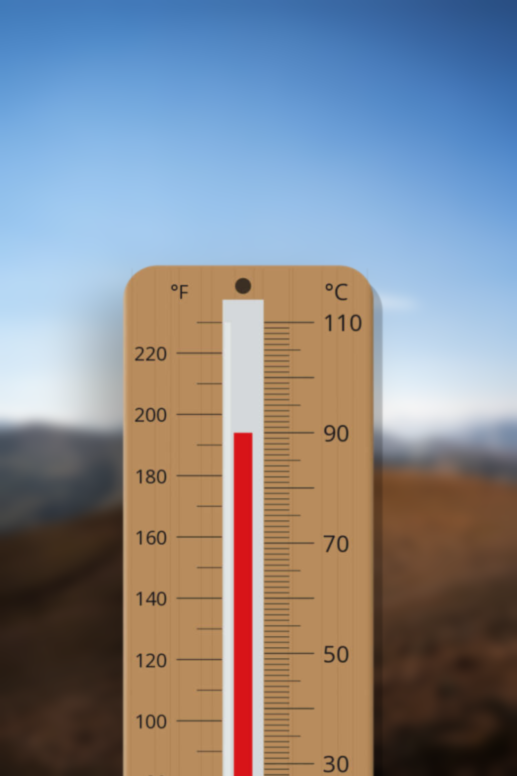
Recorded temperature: 90 °C
